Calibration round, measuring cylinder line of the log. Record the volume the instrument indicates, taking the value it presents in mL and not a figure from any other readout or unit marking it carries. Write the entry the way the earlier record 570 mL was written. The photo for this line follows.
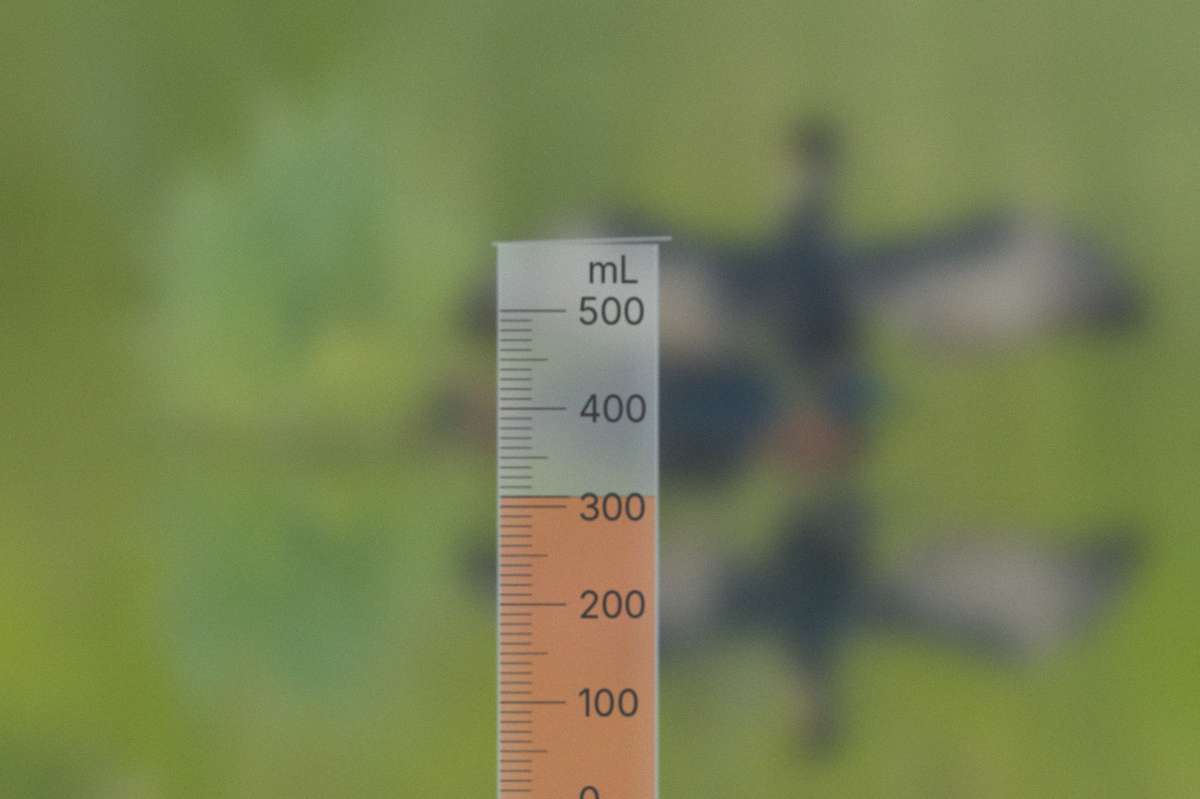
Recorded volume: 310 mL
